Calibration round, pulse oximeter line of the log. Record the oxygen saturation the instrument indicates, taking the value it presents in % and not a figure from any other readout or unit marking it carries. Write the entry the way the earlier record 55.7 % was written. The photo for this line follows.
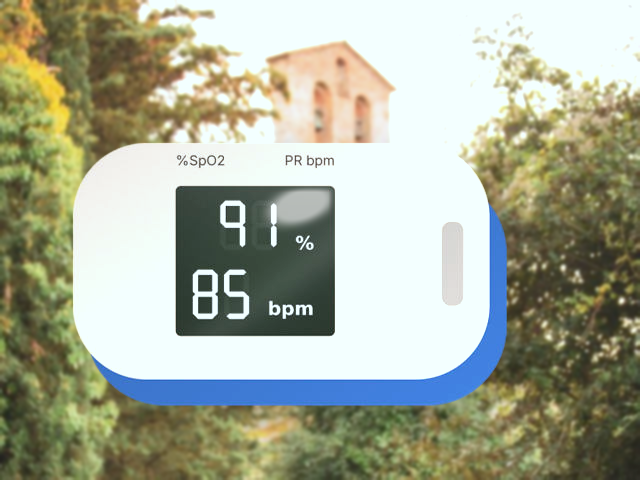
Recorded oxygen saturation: 91 %
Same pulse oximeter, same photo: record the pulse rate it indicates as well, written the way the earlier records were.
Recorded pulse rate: 85 bpm
